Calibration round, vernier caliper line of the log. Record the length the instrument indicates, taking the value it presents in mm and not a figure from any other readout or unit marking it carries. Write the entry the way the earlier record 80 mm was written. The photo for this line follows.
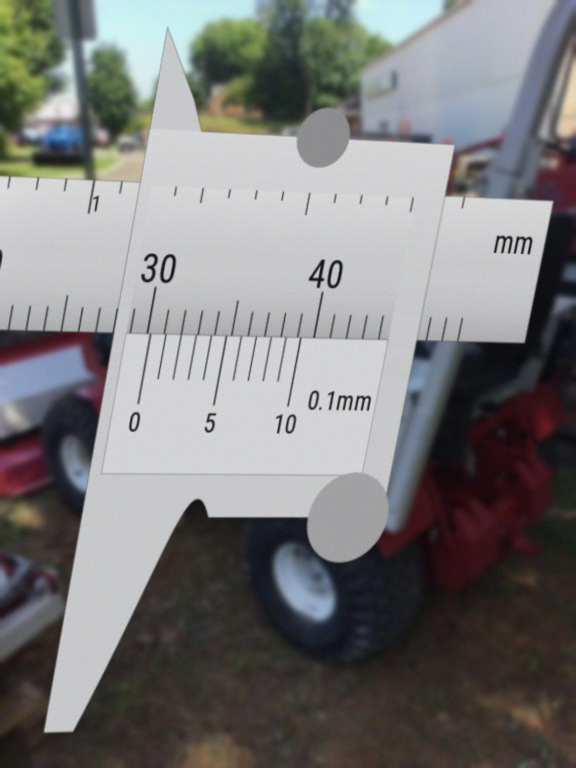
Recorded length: 30.2 mm
